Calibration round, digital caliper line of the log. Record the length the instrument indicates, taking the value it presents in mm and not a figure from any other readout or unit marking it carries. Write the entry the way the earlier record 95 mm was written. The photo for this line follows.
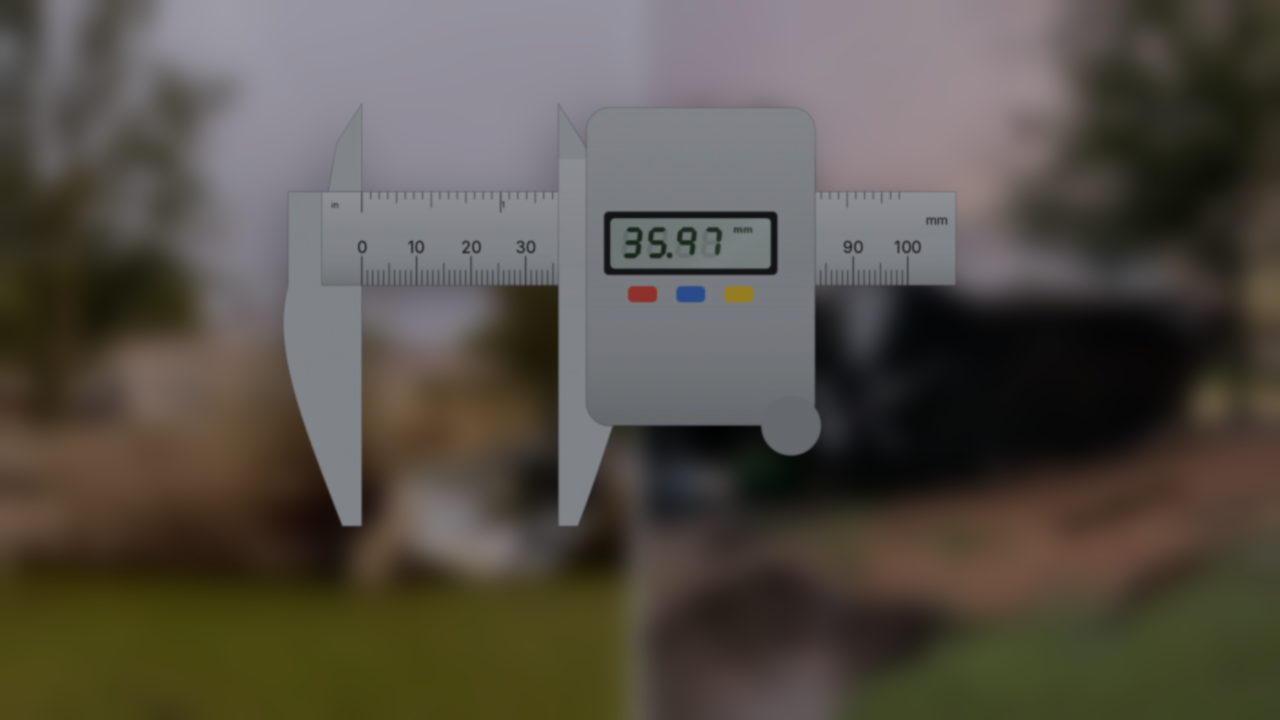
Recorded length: 35.97 mm
